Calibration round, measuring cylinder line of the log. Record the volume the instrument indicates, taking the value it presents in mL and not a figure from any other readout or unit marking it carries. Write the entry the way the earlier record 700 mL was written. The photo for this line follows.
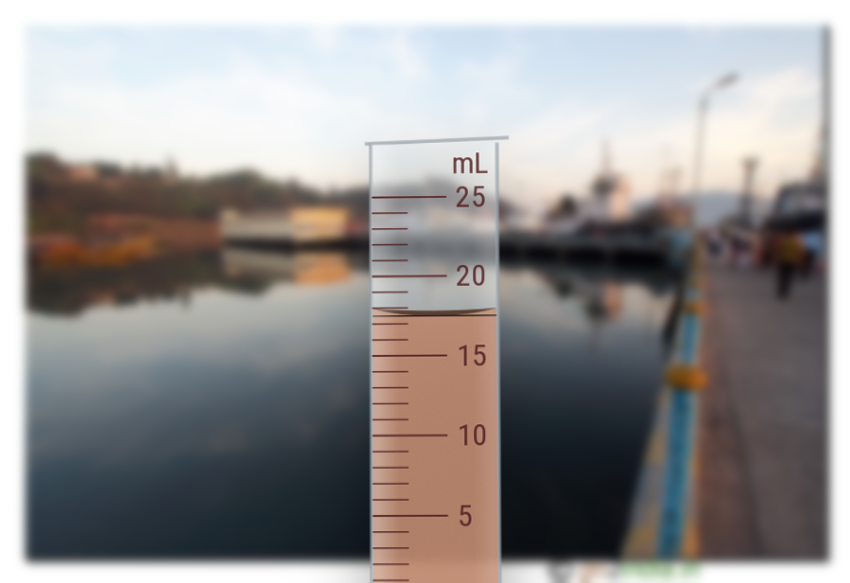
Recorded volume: 17.5 mL
